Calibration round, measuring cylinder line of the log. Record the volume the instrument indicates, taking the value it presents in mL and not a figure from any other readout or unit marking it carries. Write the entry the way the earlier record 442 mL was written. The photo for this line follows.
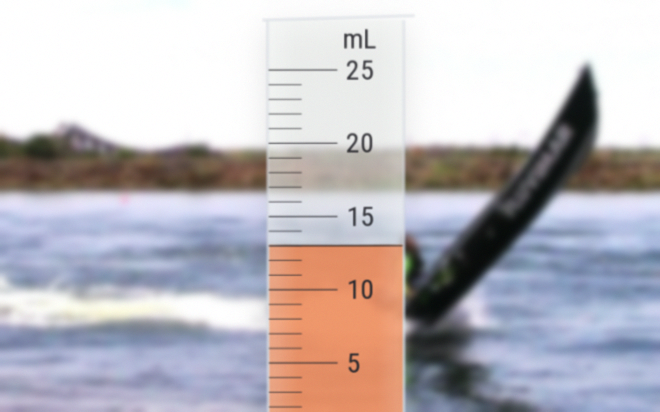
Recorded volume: 13 mL
